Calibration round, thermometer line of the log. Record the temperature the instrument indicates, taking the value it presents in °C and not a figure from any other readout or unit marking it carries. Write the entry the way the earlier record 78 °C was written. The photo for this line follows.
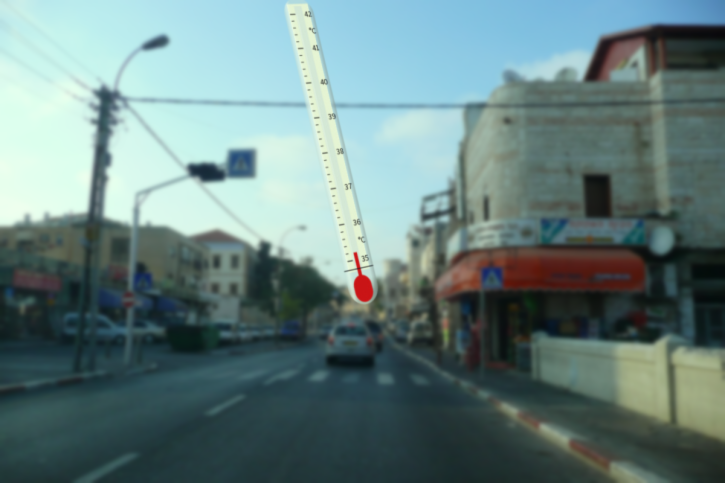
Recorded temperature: 35.2 °C
